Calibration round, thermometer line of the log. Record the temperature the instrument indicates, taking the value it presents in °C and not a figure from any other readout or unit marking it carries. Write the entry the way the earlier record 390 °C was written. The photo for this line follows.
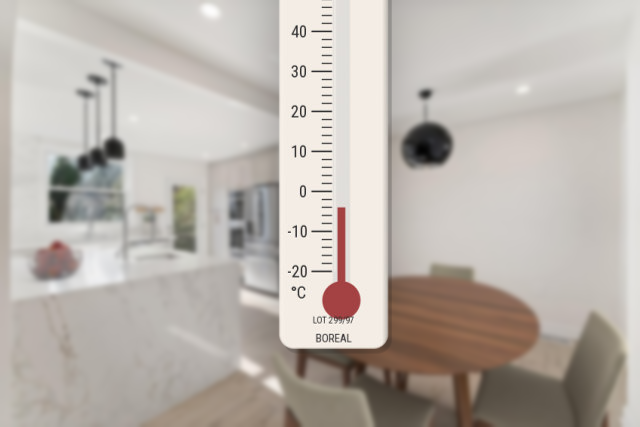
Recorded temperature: -4 °C
